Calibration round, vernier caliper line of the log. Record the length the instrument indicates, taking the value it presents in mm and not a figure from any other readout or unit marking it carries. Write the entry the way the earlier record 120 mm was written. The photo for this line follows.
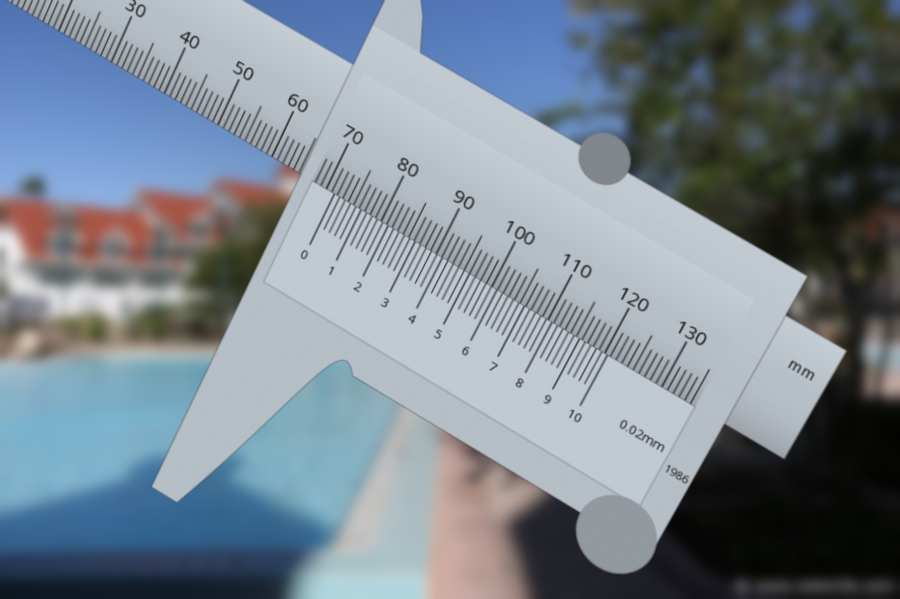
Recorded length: 71.5 mm
